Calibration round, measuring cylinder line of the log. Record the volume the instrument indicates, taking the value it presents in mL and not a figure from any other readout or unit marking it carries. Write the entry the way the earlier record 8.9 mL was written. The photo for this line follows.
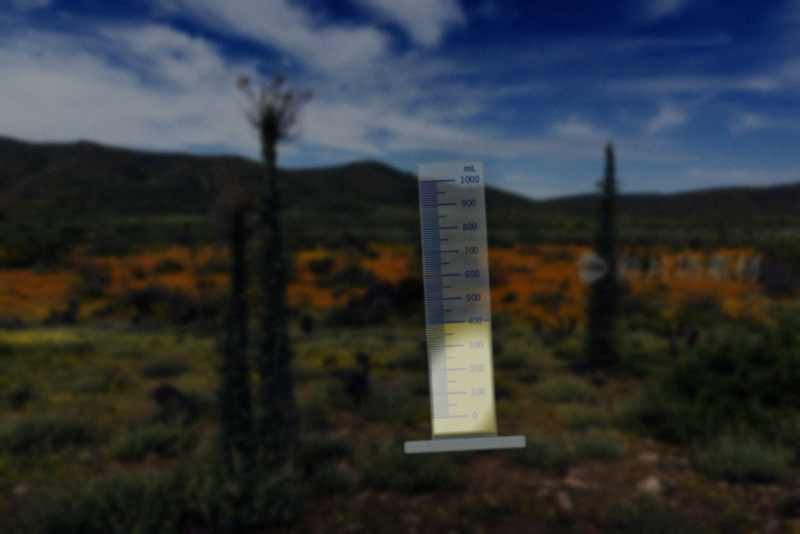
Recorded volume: 400 mL
